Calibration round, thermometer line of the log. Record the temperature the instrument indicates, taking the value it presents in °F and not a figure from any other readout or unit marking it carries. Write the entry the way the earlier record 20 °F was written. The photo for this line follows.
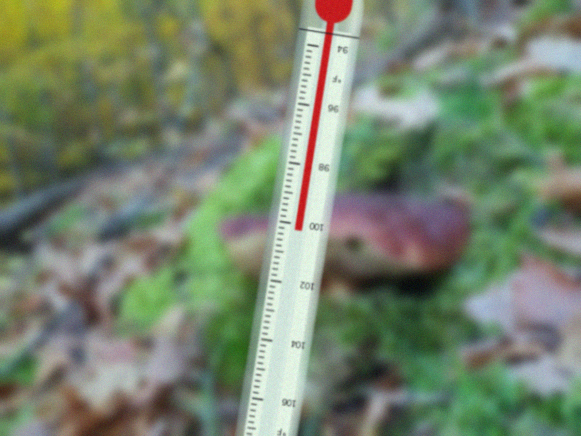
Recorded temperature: 100.2 °F
